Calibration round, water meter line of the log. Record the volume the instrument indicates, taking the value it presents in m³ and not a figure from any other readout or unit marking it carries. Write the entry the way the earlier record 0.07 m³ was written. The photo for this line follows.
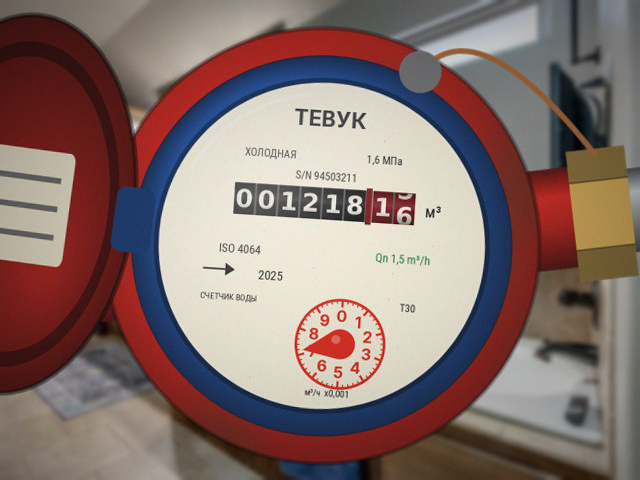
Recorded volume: 1218.157 m³
